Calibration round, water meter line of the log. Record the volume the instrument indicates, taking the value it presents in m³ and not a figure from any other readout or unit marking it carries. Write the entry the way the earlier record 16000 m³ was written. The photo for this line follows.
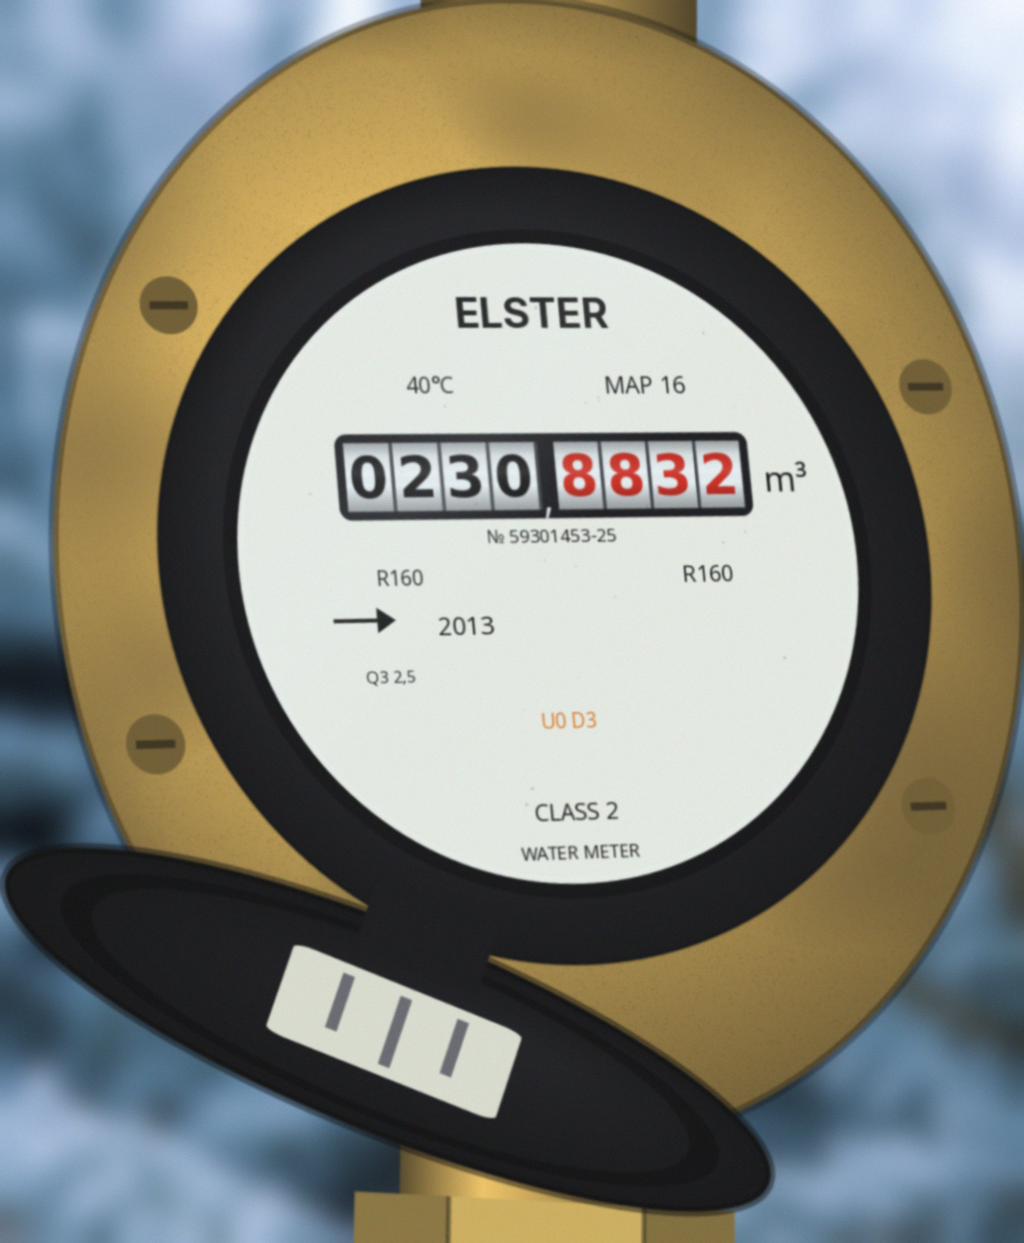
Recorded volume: 230.8832 m³
